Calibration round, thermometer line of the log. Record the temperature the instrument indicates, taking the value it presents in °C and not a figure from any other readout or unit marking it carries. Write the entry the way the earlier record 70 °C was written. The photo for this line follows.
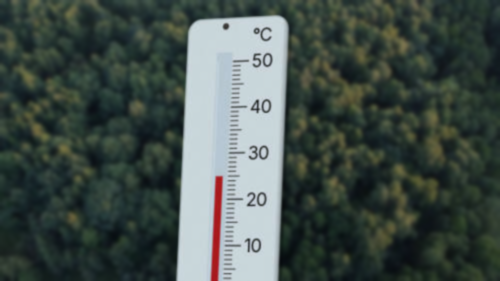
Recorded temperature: 25 °C
